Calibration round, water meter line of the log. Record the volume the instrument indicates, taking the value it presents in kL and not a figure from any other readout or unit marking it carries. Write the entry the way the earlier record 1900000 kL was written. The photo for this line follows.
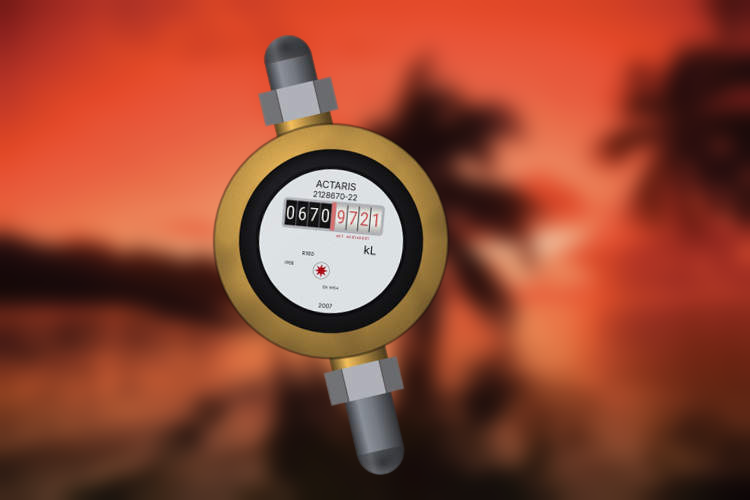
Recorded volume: 670.9721 kL
